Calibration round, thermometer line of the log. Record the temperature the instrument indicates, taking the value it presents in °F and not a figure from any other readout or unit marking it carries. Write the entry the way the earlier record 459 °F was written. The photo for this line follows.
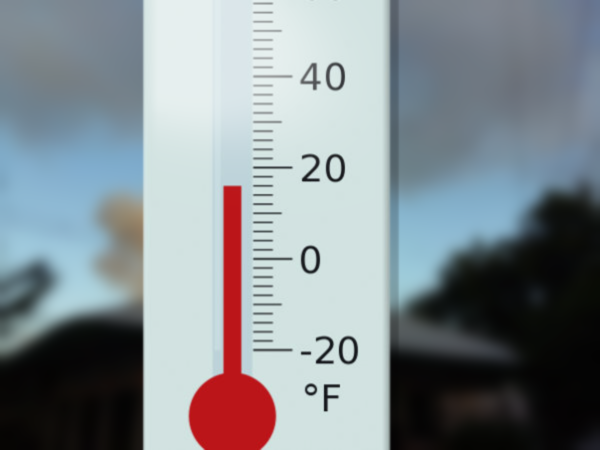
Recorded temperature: 16 °F
